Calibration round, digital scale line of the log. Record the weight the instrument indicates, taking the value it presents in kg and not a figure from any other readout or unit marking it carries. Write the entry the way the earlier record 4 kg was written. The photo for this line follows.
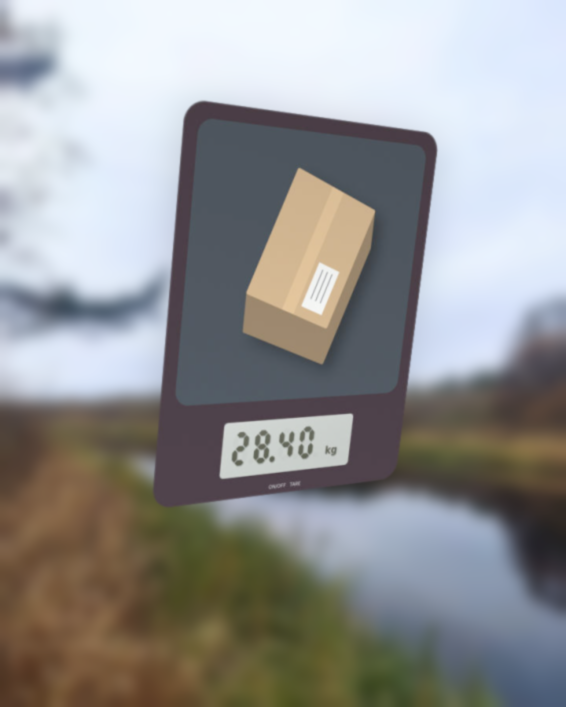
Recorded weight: 28.40 kg
